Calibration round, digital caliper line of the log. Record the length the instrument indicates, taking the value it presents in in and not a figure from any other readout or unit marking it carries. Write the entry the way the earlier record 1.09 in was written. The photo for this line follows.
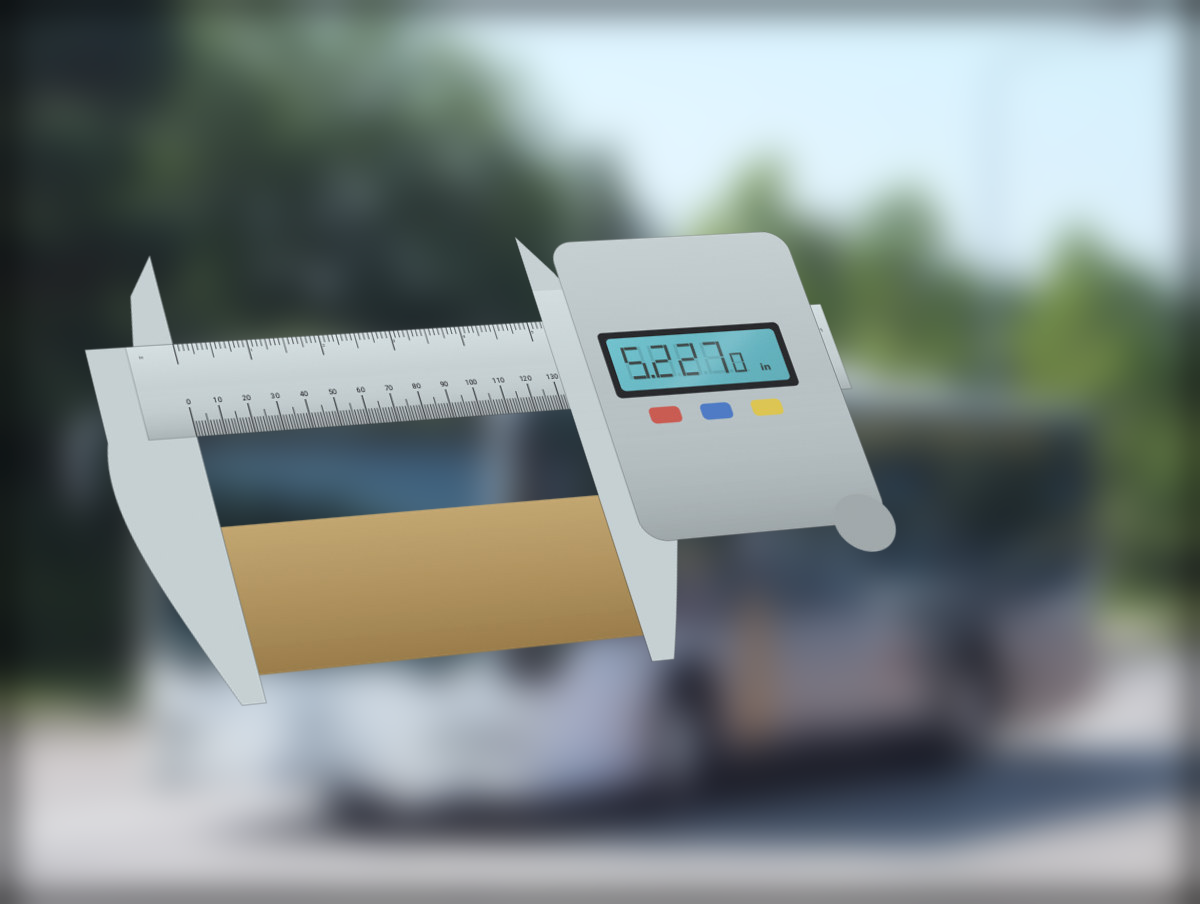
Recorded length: 5.2270 in
